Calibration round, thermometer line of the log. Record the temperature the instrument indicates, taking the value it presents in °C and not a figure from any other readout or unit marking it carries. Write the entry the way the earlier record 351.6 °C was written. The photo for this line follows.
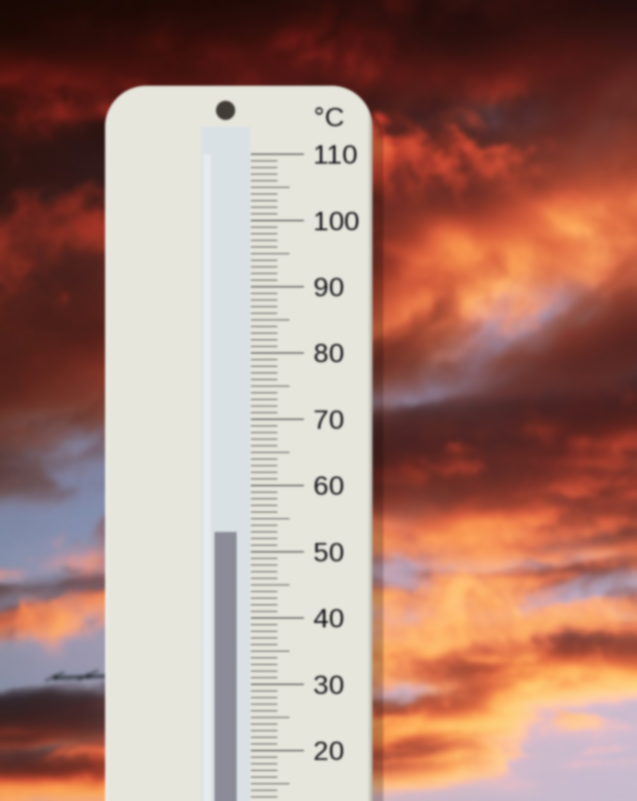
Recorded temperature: 53 °C
